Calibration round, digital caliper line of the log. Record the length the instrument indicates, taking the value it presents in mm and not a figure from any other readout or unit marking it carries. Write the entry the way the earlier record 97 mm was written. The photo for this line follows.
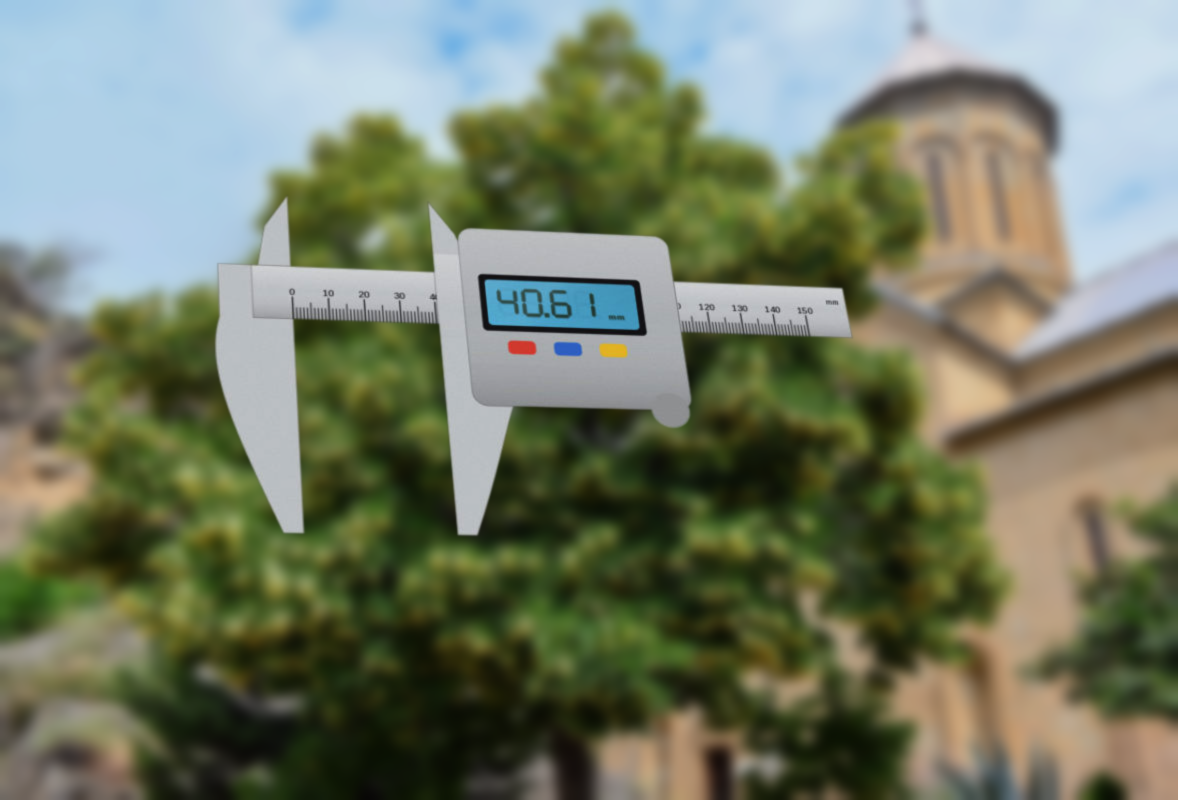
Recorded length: 40.61 mm
